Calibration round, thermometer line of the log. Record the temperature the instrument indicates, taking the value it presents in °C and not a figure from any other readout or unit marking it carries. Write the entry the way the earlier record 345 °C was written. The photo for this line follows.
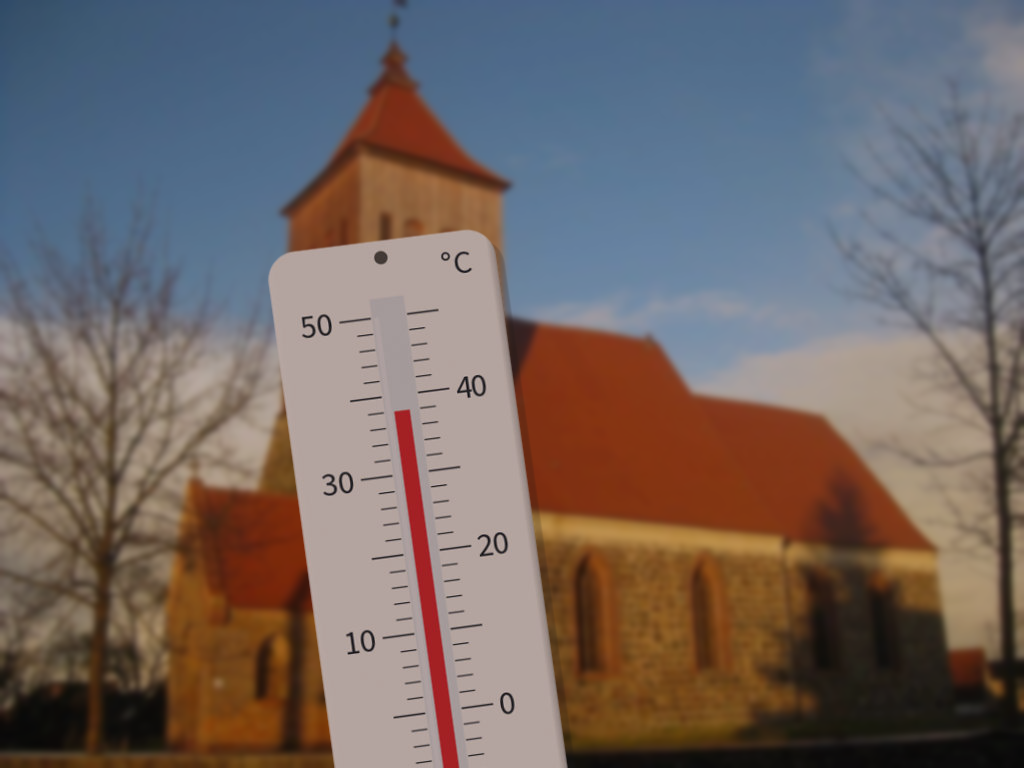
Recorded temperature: 38 °C
